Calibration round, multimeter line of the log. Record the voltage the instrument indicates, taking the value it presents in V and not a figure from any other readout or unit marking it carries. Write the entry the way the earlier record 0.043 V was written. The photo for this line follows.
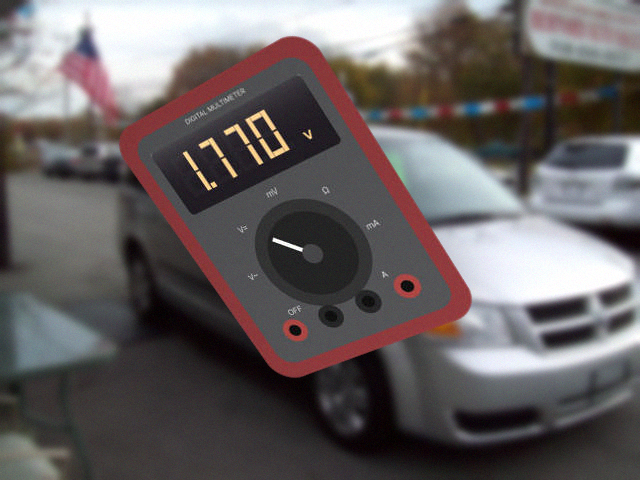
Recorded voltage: 1.770 V
